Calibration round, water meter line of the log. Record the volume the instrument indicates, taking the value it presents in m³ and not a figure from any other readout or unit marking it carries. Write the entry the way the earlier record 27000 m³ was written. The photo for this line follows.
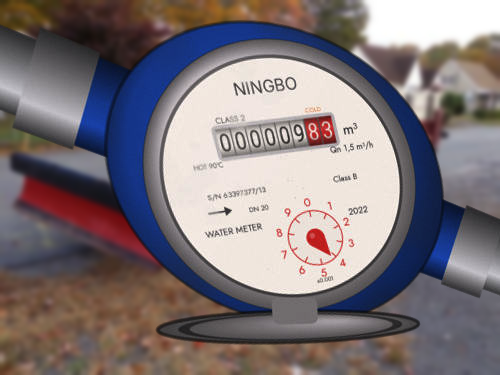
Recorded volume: 9.834 m³
